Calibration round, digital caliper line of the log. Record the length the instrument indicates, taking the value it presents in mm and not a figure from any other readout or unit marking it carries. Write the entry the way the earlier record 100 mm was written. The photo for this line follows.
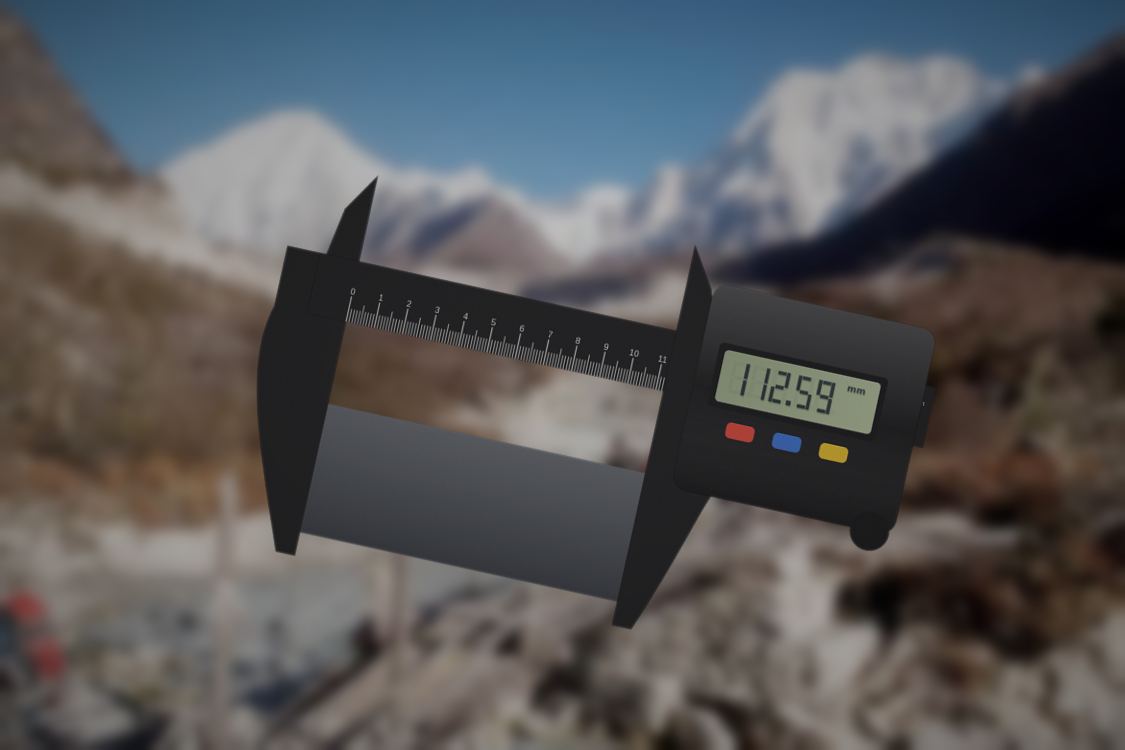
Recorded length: 112.59 mm
